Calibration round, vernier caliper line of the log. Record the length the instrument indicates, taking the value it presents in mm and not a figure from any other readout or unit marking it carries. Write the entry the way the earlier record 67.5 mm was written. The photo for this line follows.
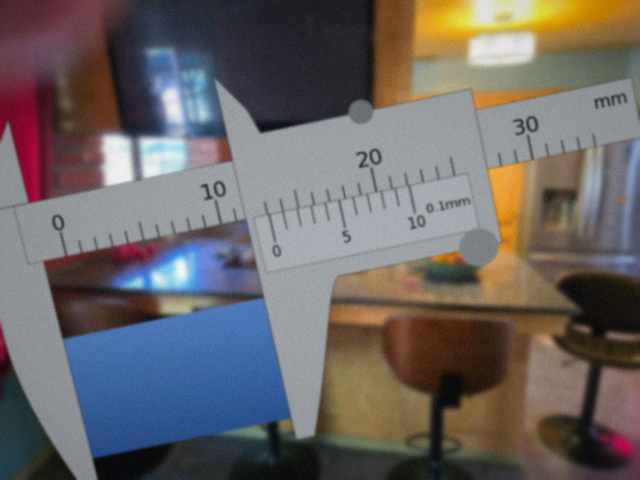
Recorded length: 13.1 mm
